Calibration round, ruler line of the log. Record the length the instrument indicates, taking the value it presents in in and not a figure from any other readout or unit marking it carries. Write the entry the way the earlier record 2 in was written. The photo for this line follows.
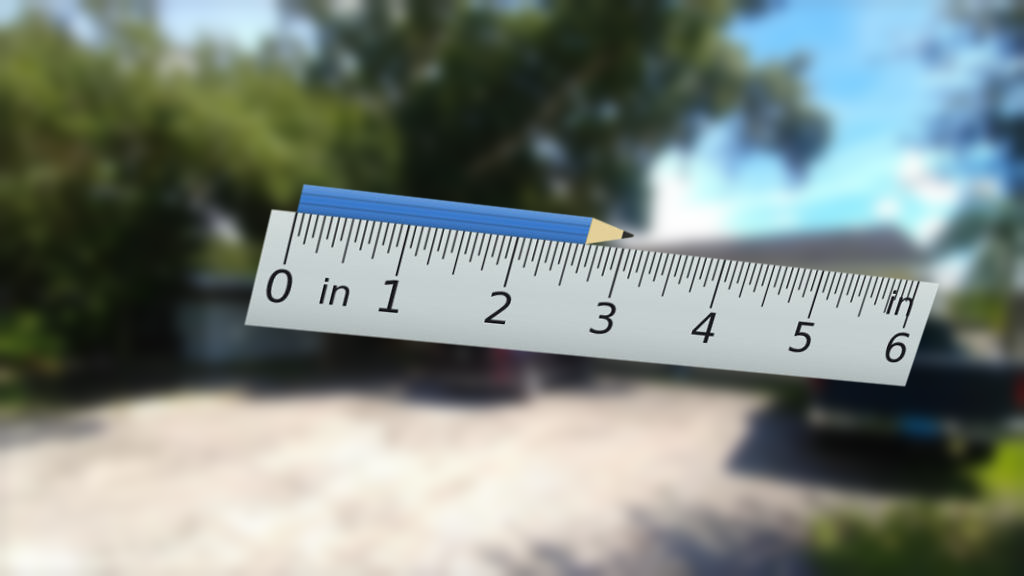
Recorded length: 3.0625 in
